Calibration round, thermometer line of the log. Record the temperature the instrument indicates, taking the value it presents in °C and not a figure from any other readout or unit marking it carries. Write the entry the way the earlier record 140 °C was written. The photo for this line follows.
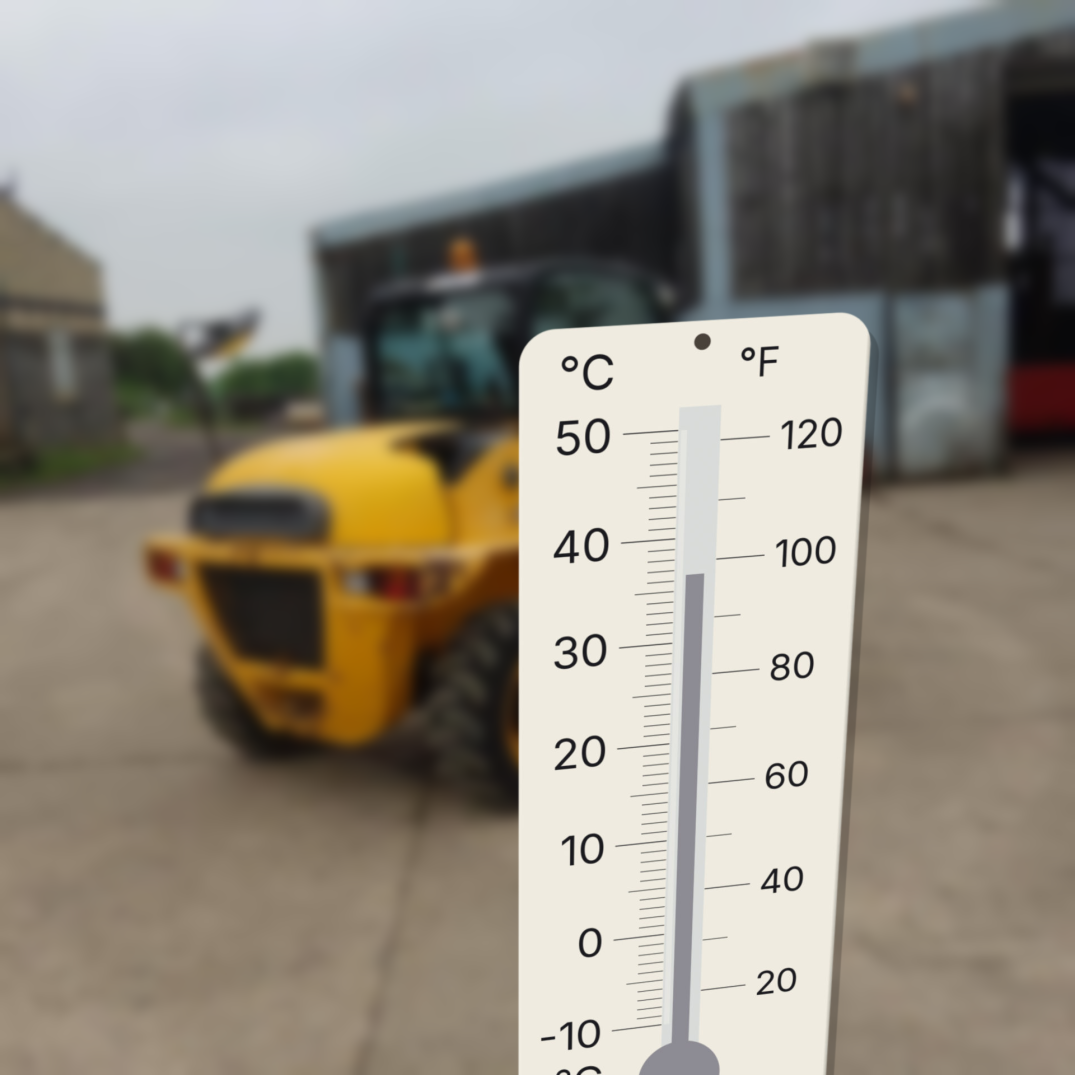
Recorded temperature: 36.5 °C
